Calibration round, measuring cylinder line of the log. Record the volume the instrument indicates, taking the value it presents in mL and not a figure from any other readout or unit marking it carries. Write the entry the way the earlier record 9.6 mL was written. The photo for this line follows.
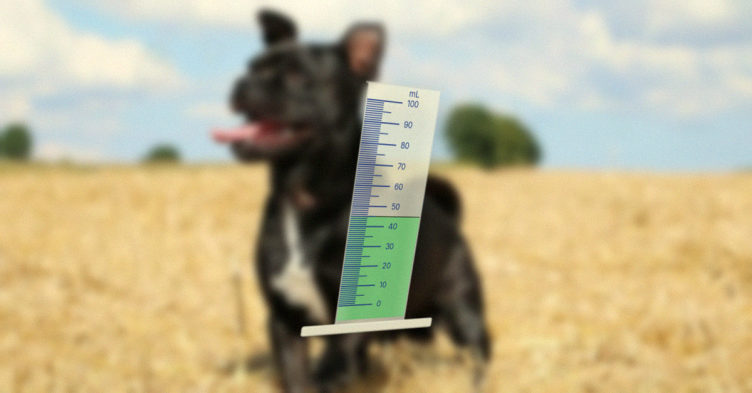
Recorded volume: 45 mL
